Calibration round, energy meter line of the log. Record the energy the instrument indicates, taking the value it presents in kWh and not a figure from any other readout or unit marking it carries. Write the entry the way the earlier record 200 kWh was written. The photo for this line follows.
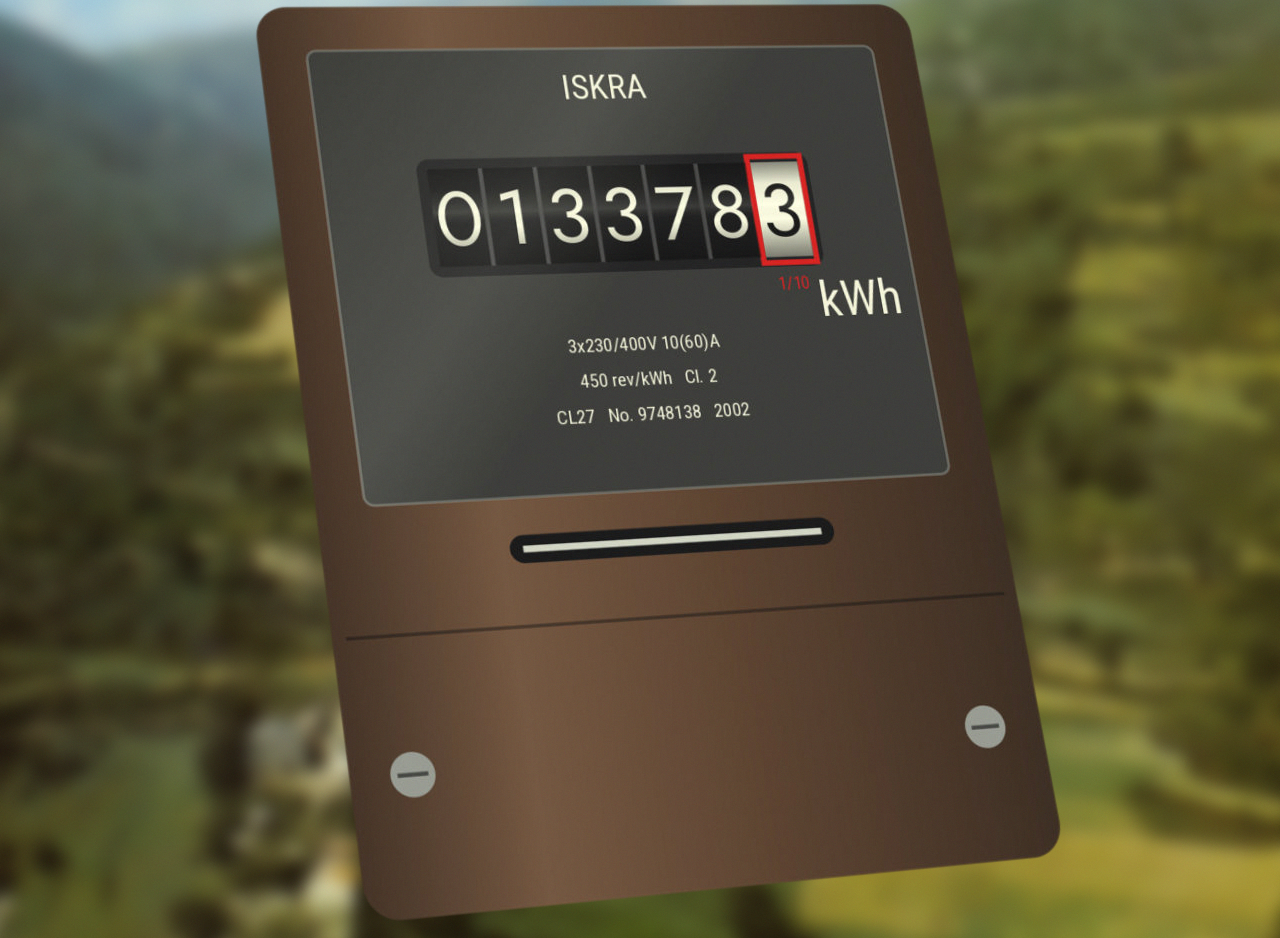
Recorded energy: 13378.3 kWh
